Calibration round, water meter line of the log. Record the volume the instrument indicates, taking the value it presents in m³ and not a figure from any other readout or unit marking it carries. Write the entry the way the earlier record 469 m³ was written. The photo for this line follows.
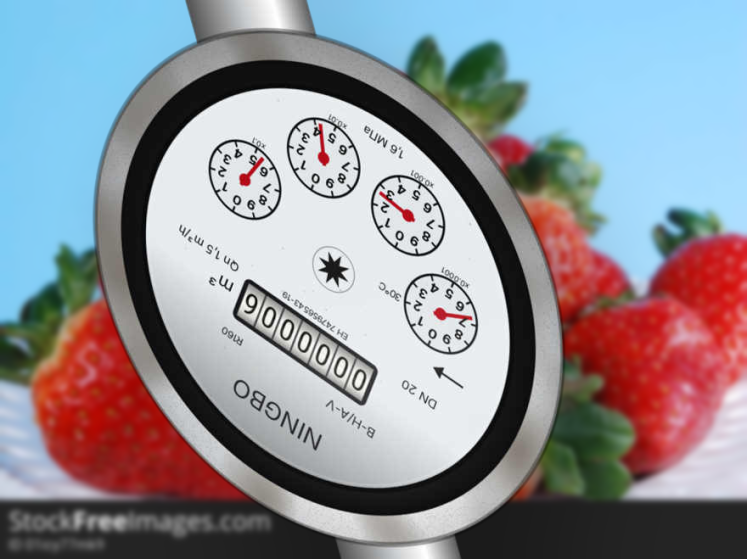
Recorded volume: 6.5426 m³
